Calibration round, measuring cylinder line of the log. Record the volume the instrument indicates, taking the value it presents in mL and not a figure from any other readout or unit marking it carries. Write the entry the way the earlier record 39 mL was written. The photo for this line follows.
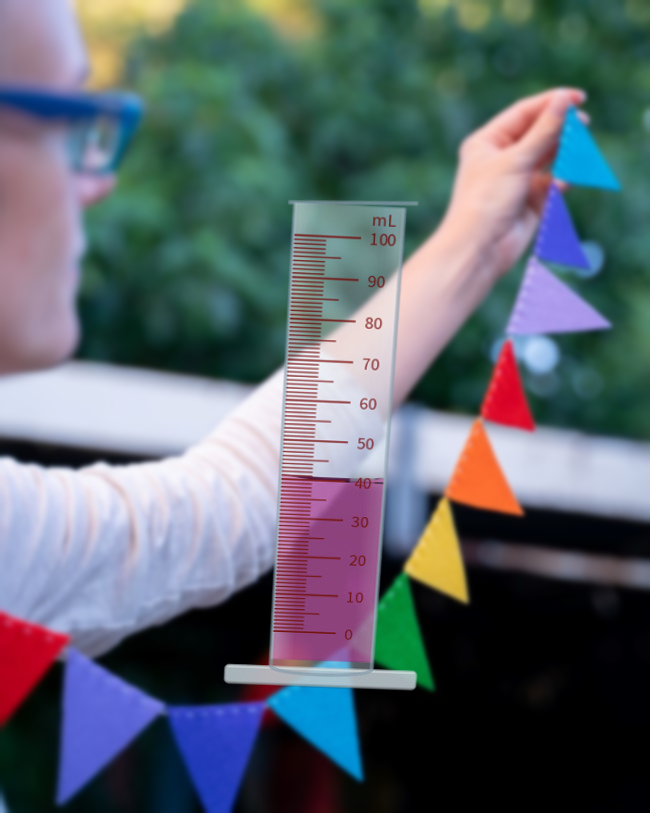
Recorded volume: 40 mL
